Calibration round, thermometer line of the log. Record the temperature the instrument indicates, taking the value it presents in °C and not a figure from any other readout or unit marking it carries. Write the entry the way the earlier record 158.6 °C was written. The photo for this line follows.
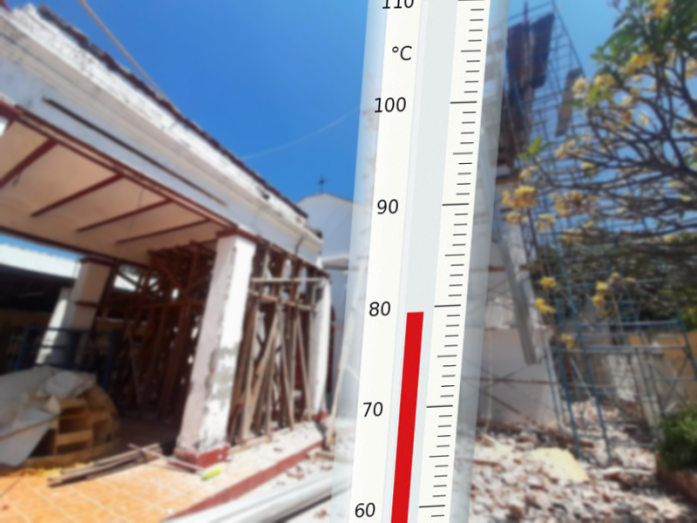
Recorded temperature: 79.5 °C
